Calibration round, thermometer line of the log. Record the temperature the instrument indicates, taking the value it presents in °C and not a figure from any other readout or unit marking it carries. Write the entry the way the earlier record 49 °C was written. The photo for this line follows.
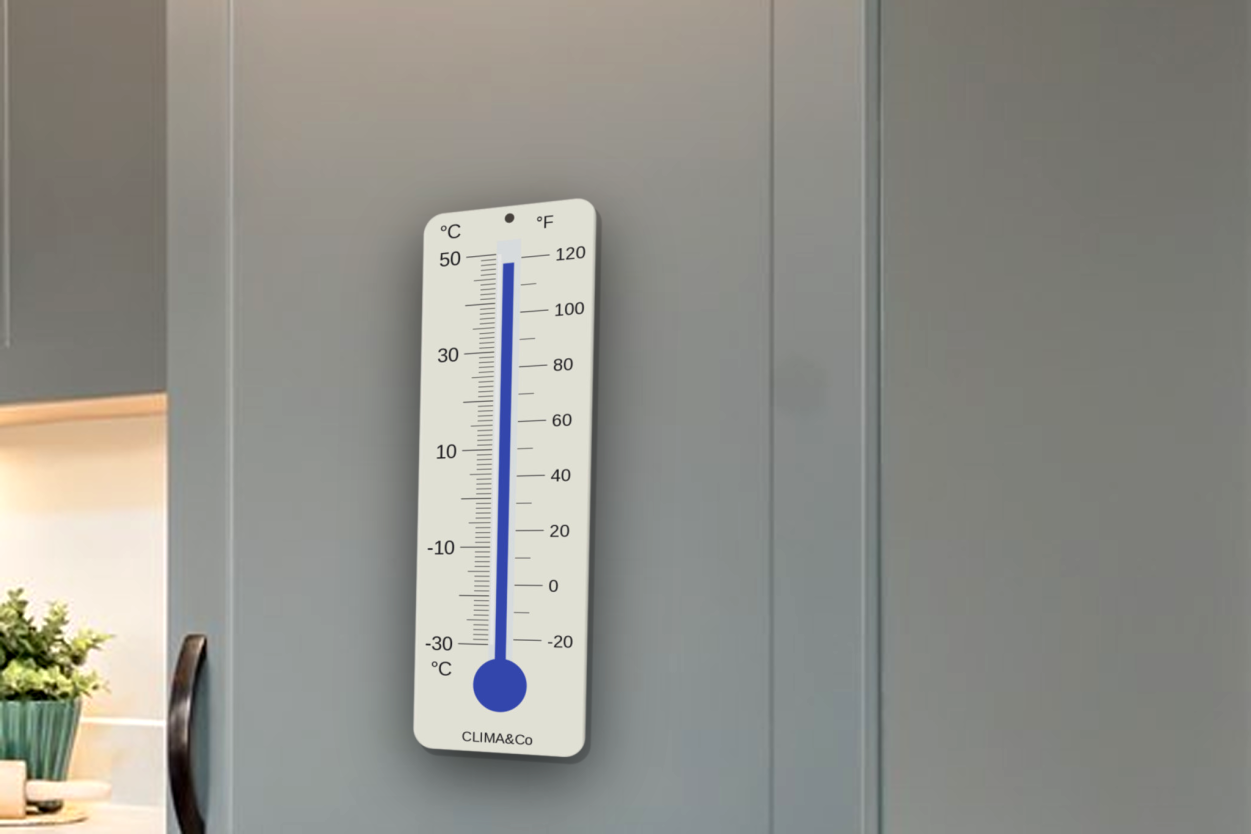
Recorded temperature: 48 °C
